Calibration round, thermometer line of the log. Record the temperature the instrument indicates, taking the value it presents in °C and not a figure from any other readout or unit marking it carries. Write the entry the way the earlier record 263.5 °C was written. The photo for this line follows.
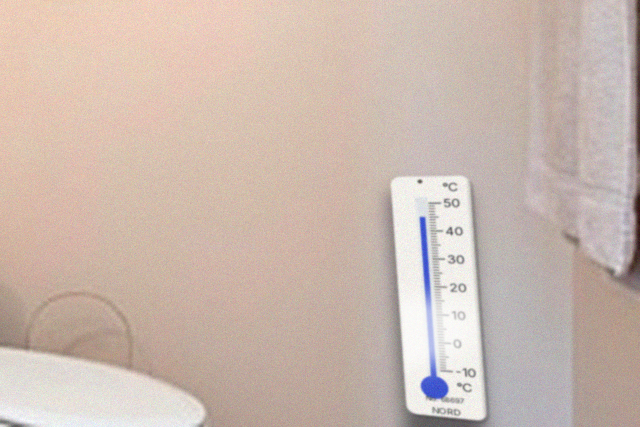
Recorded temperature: 45 °C
